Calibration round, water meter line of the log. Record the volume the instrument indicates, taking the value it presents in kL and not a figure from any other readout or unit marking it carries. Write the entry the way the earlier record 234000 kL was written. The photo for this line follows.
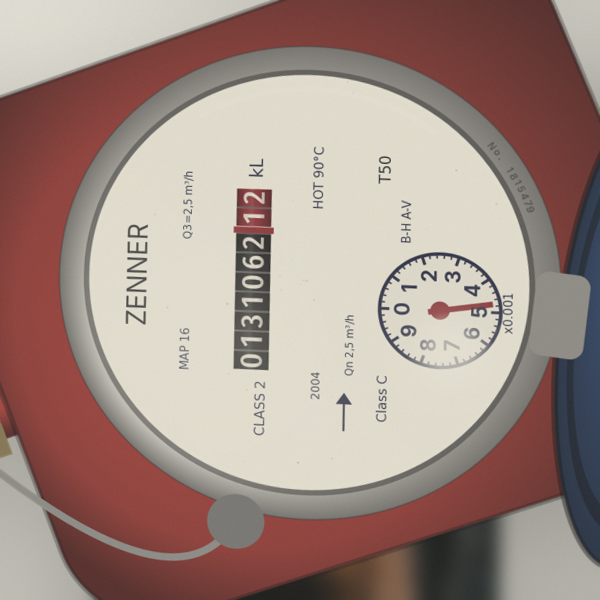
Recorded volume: 131062.124 kL
